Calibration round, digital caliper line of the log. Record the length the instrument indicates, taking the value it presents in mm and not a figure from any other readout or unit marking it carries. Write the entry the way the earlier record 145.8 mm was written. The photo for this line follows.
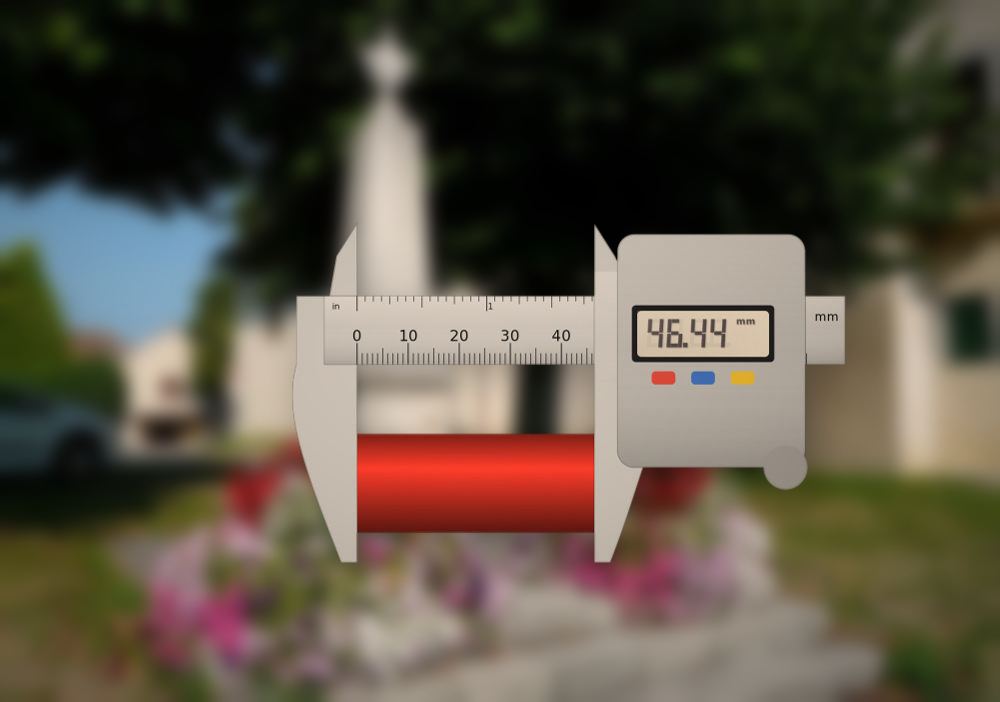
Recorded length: 46.44 mm
